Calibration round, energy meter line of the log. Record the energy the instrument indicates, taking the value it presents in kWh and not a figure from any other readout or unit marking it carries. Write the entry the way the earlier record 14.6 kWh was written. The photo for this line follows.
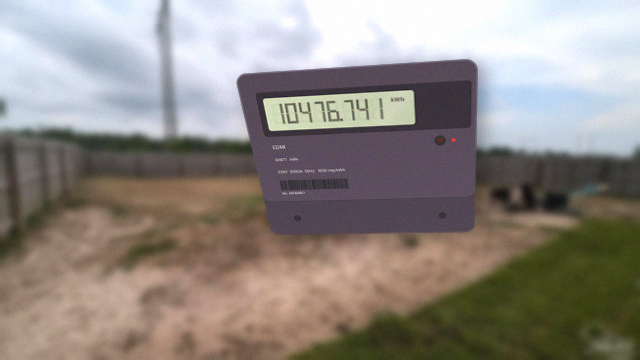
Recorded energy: 10476.741 kWh
